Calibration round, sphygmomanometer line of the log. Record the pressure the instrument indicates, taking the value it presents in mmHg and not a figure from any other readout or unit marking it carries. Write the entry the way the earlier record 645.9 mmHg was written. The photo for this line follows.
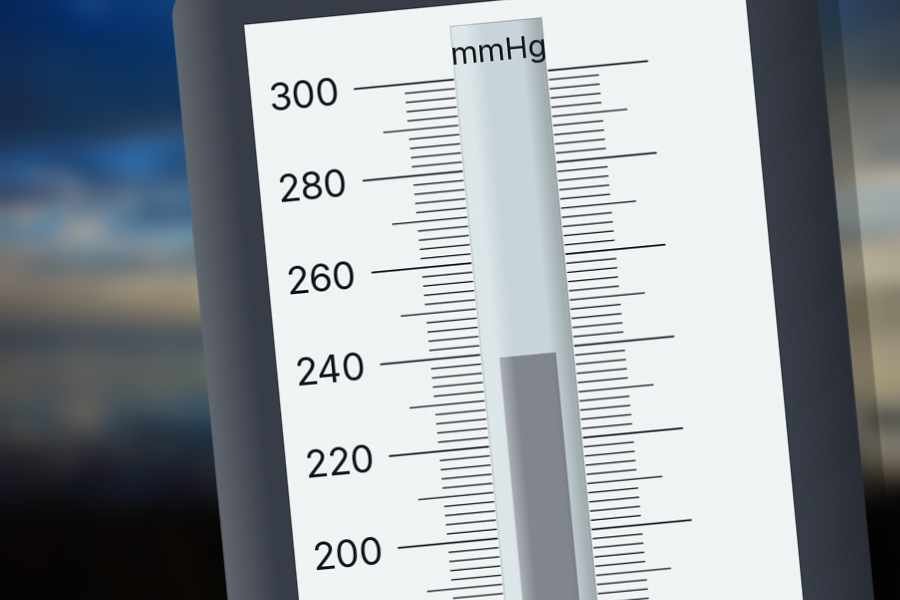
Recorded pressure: 239 mmHg
